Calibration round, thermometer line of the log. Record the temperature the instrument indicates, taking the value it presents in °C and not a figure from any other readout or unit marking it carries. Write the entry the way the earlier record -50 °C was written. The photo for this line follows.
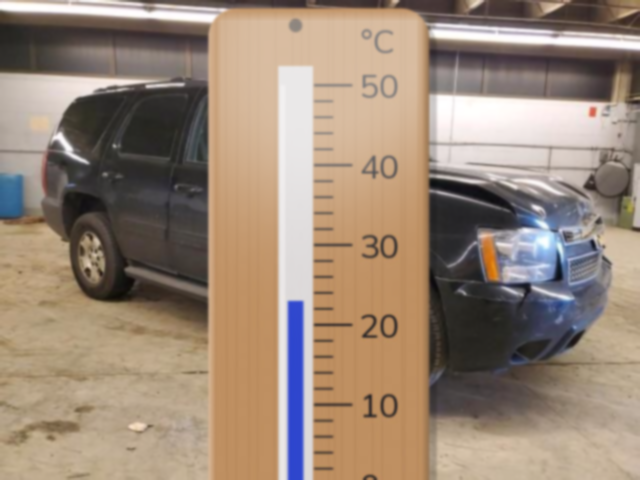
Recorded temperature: 23 °C
